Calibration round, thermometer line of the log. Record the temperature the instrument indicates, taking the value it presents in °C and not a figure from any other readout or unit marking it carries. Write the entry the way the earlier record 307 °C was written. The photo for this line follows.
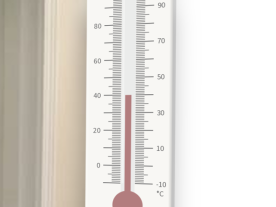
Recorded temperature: 40 °C
